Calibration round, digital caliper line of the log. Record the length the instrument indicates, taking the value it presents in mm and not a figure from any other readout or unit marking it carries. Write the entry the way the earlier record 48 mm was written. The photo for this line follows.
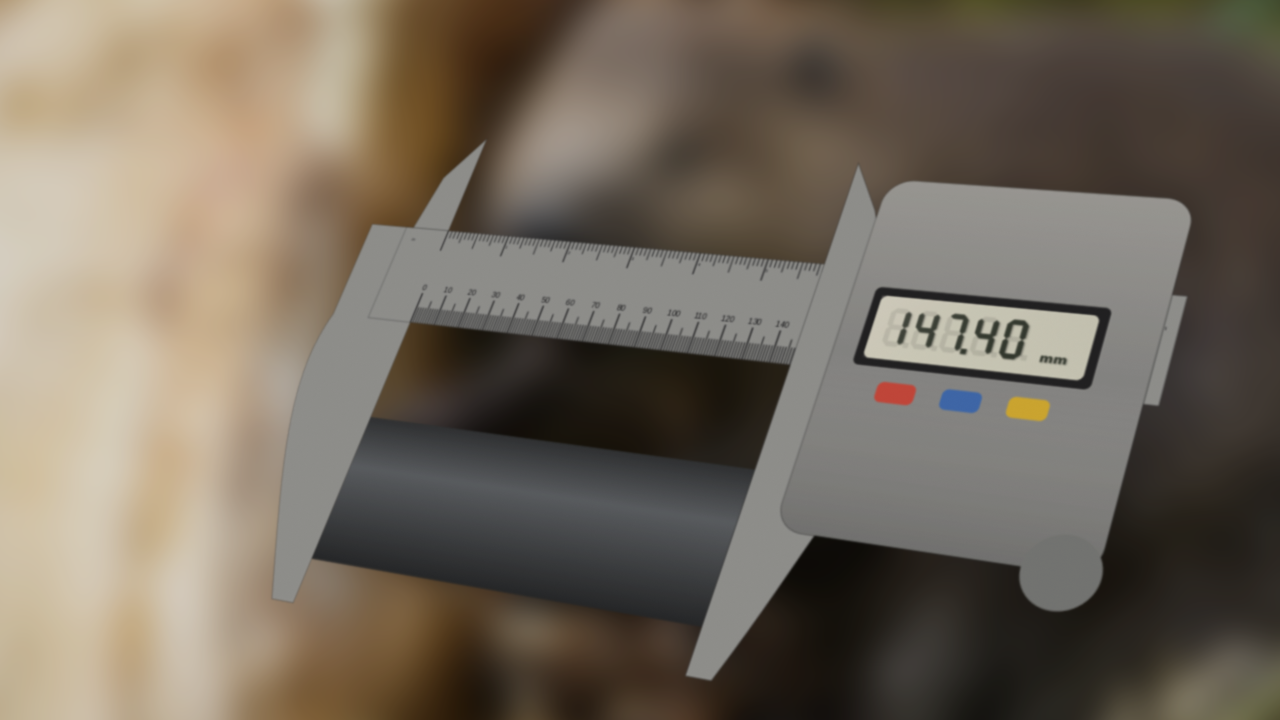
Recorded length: 147.40 mm
